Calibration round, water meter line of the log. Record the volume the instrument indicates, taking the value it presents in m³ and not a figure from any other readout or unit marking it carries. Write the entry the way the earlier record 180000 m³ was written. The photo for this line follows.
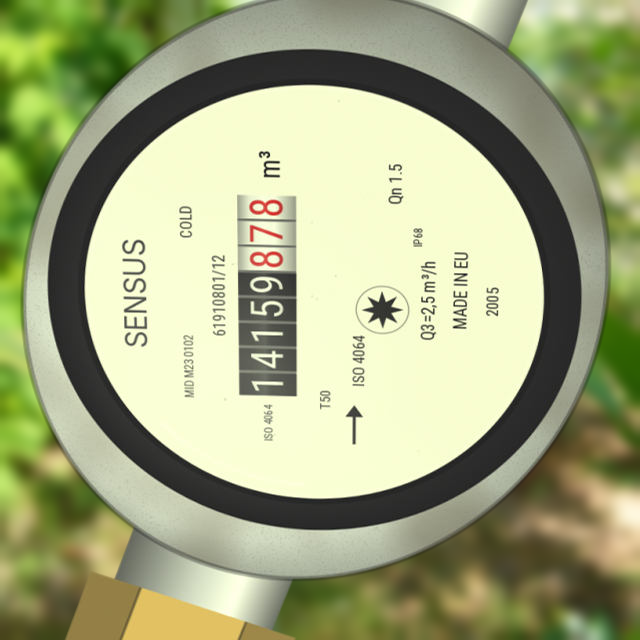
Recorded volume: 14159.878 m³
